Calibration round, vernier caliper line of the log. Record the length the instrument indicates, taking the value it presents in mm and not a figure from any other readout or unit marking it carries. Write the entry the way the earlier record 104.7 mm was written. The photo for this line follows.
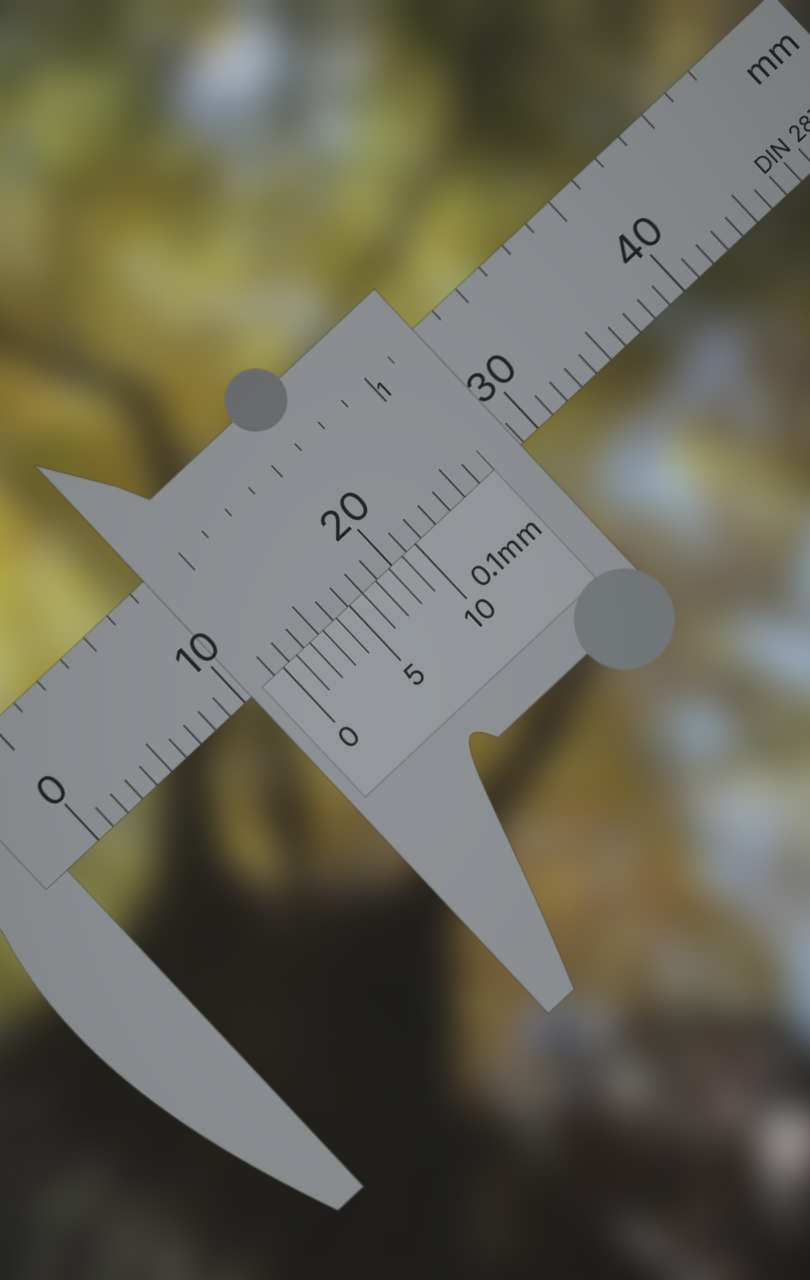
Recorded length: 12.6 mm
